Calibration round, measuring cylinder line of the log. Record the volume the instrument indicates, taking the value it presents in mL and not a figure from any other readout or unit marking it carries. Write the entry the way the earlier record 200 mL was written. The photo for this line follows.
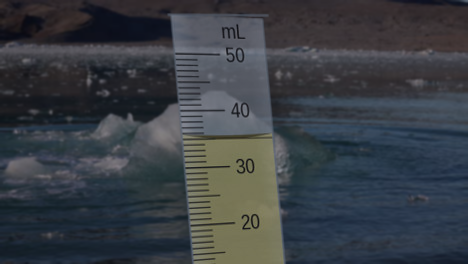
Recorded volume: 35 mL
